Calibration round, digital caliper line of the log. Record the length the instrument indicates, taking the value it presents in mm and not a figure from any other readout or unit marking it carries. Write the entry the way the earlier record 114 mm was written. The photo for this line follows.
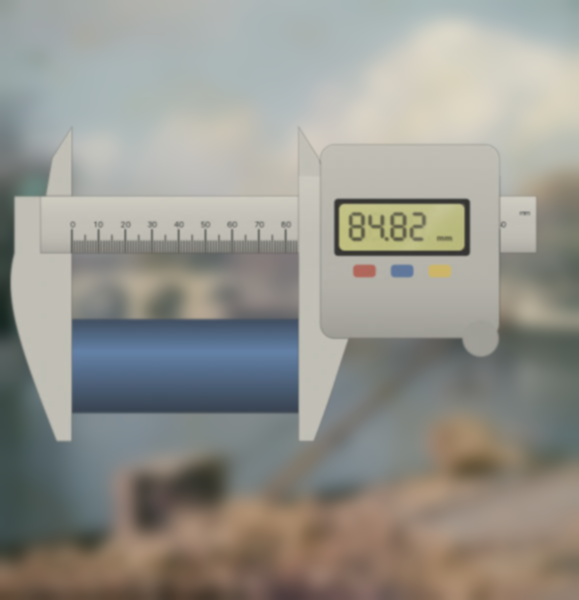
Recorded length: 84.82 mm
